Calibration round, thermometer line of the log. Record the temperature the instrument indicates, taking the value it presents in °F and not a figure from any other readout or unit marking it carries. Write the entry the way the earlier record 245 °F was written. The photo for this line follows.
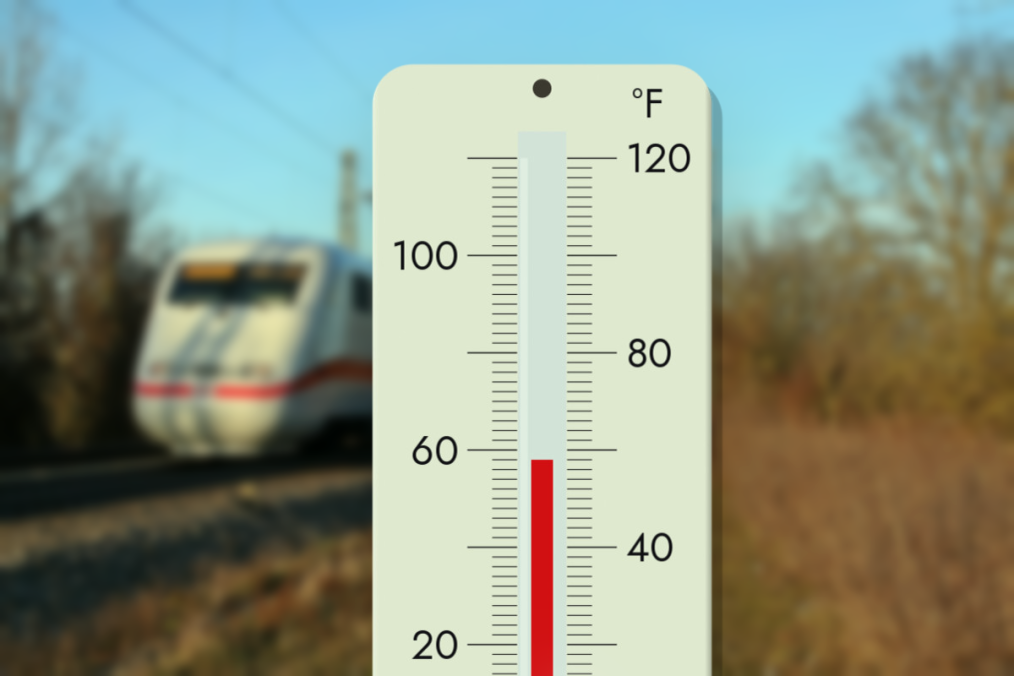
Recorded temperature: 58 °F
